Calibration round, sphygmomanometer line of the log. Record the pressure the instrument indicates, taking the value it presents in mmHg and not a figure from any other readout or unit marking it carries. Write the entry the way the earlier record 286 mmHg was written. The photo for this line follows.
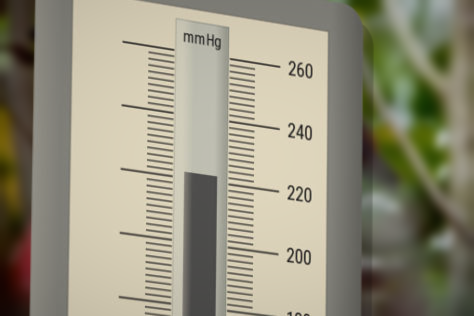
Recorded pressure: 222 mmHg
